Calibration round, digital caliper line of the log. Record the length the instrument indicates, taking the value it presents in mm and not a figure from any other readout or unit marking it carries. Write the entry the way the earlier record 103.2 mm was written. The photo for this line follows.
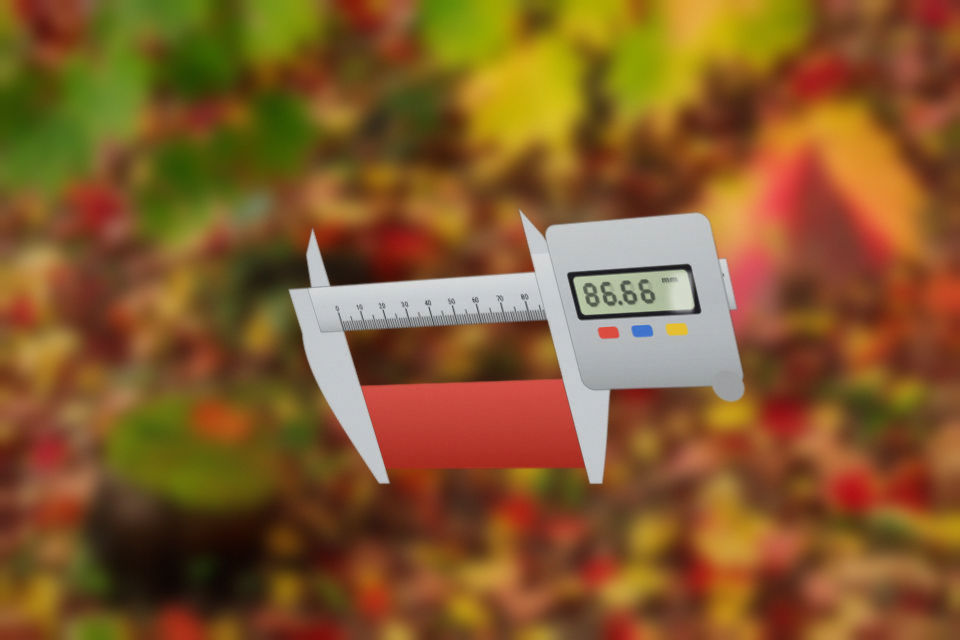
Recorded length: 86.66 mm
